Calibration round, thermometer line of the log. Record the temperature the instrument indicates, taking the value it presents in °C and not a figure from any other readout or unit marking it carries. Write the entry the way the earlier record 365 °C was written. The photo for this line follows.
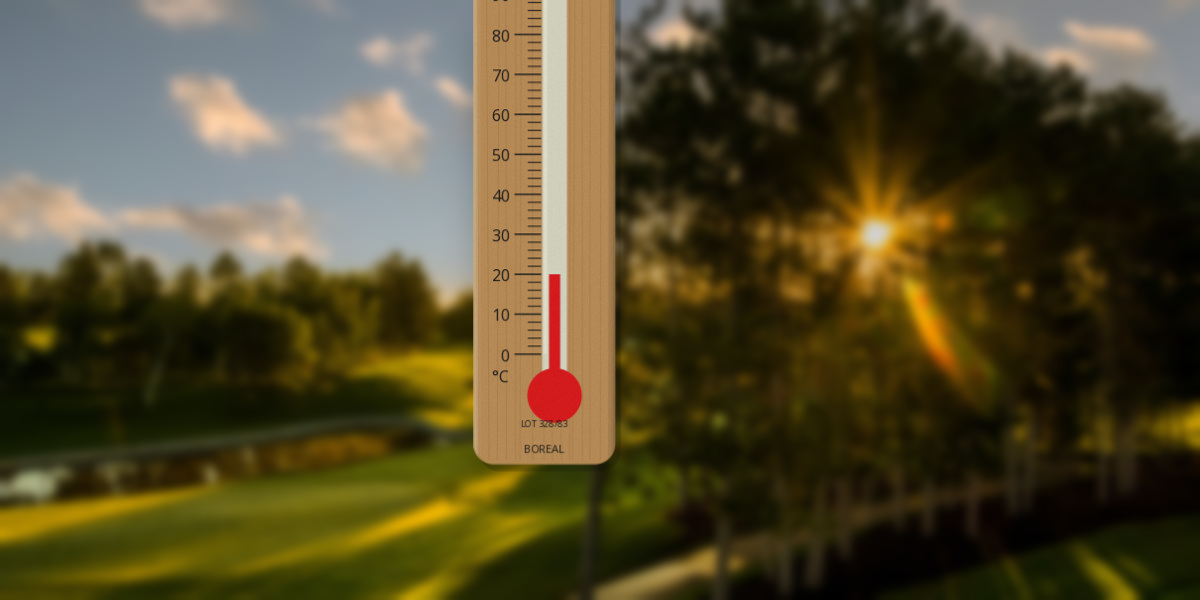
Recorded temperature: 20 °C
